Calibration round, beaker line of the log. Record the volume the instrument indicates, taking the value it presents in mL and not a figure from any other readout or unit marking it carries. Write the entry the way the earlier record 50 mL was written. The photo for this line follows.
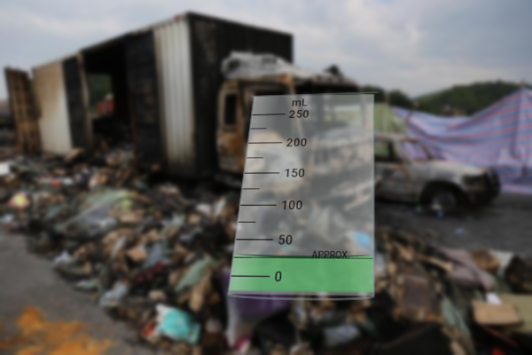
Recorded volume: 25 mL
